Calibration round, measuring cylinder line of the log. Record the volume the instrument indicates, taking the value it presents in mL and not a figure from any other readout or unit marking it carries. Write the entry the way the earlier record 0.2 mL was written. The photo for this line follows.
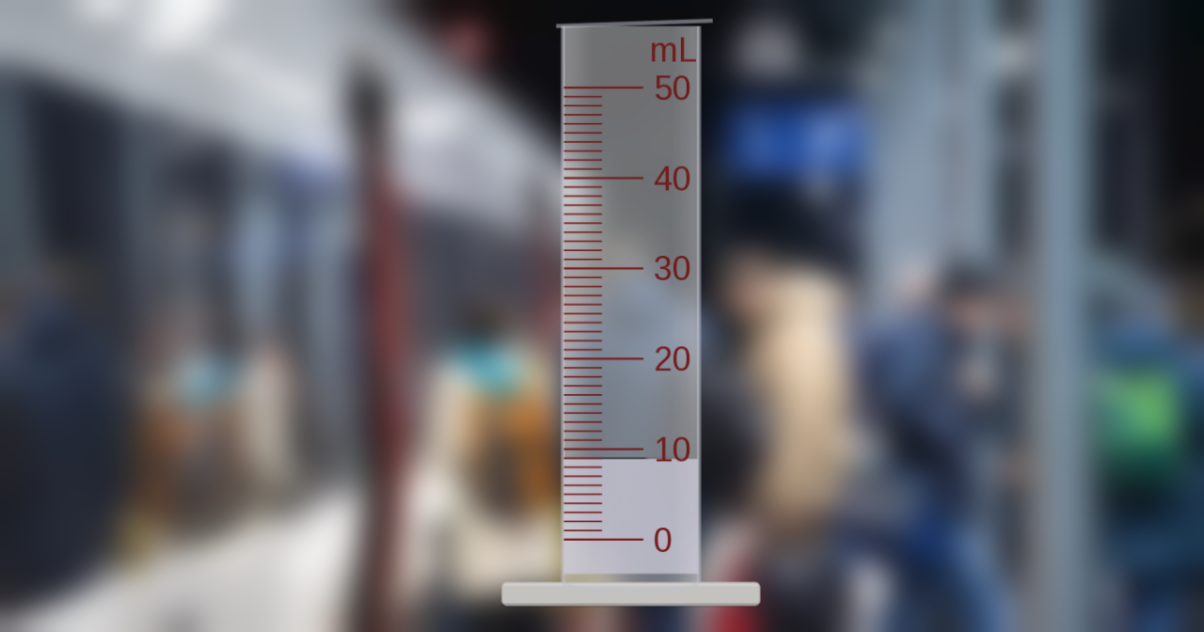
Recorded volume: 9 mL
